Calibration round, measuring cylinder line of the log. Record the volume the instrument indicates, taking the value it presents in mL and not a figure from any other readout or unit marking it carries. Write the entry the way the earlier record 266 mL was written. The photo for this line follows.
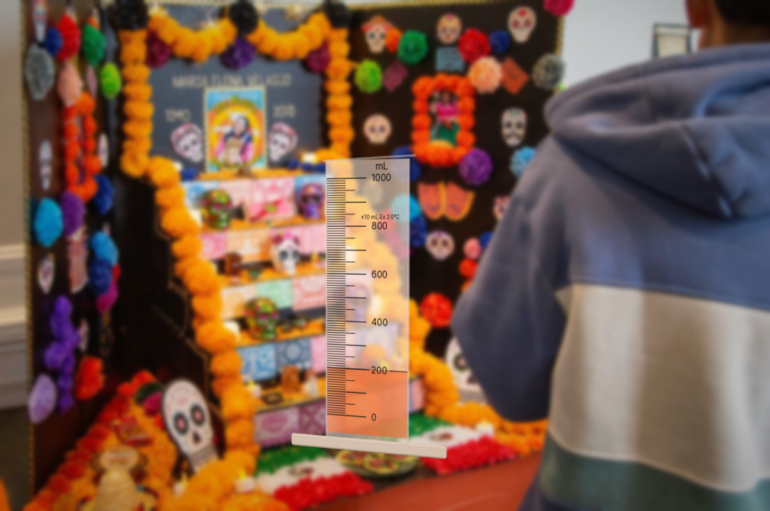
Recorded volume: 200 mL
